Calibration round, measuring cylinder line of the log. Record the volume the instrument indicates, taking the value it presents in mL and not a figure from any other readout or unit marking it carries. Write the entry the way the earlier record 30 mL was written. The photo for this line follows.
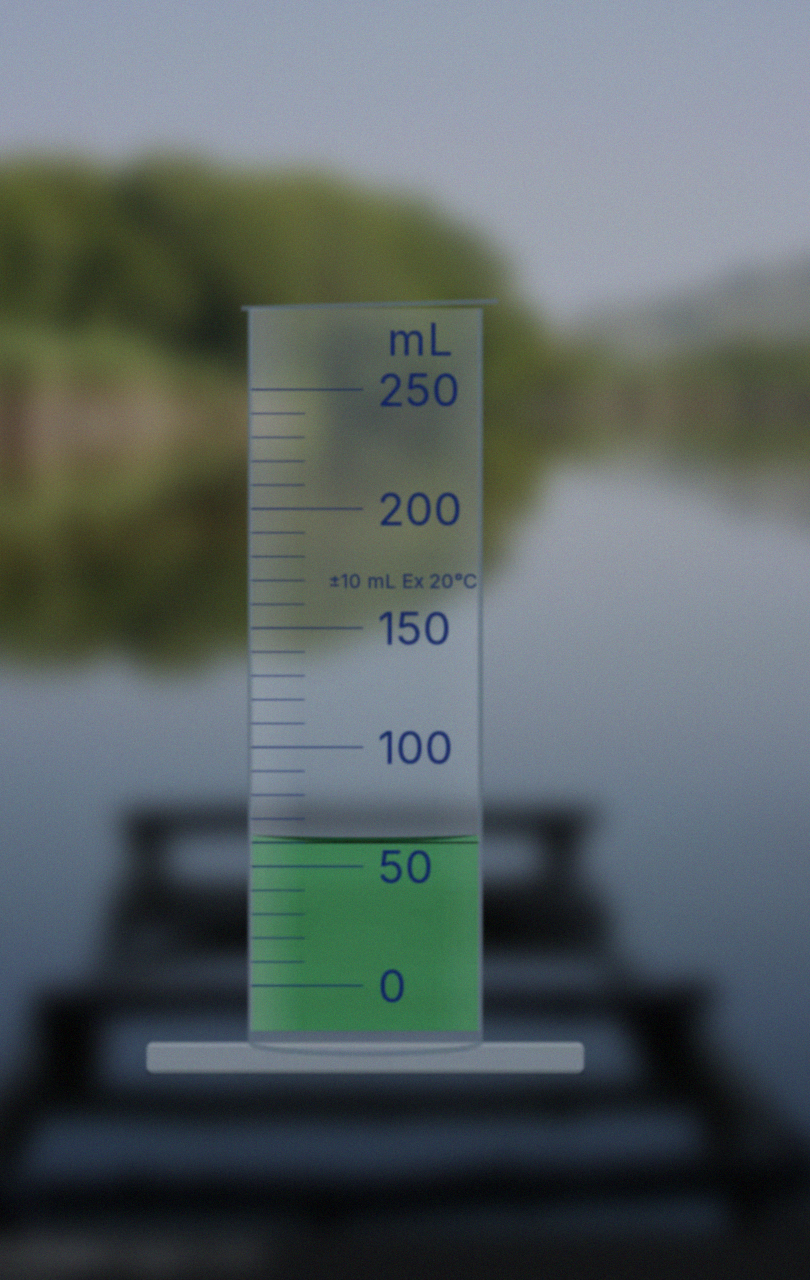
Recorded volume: 60 mL
